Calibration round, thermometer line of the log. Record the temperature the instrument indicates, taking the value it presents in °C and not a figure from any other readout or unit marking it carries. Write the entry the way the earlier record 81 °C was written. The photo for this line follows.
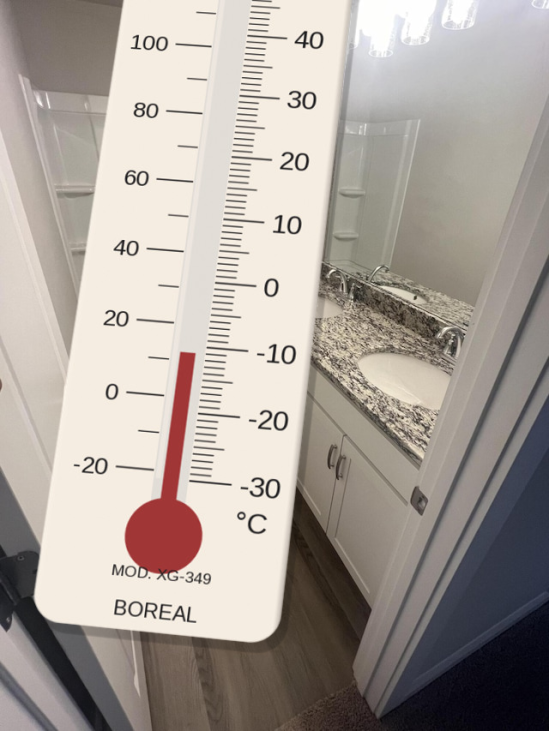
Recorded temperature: -11 °C
